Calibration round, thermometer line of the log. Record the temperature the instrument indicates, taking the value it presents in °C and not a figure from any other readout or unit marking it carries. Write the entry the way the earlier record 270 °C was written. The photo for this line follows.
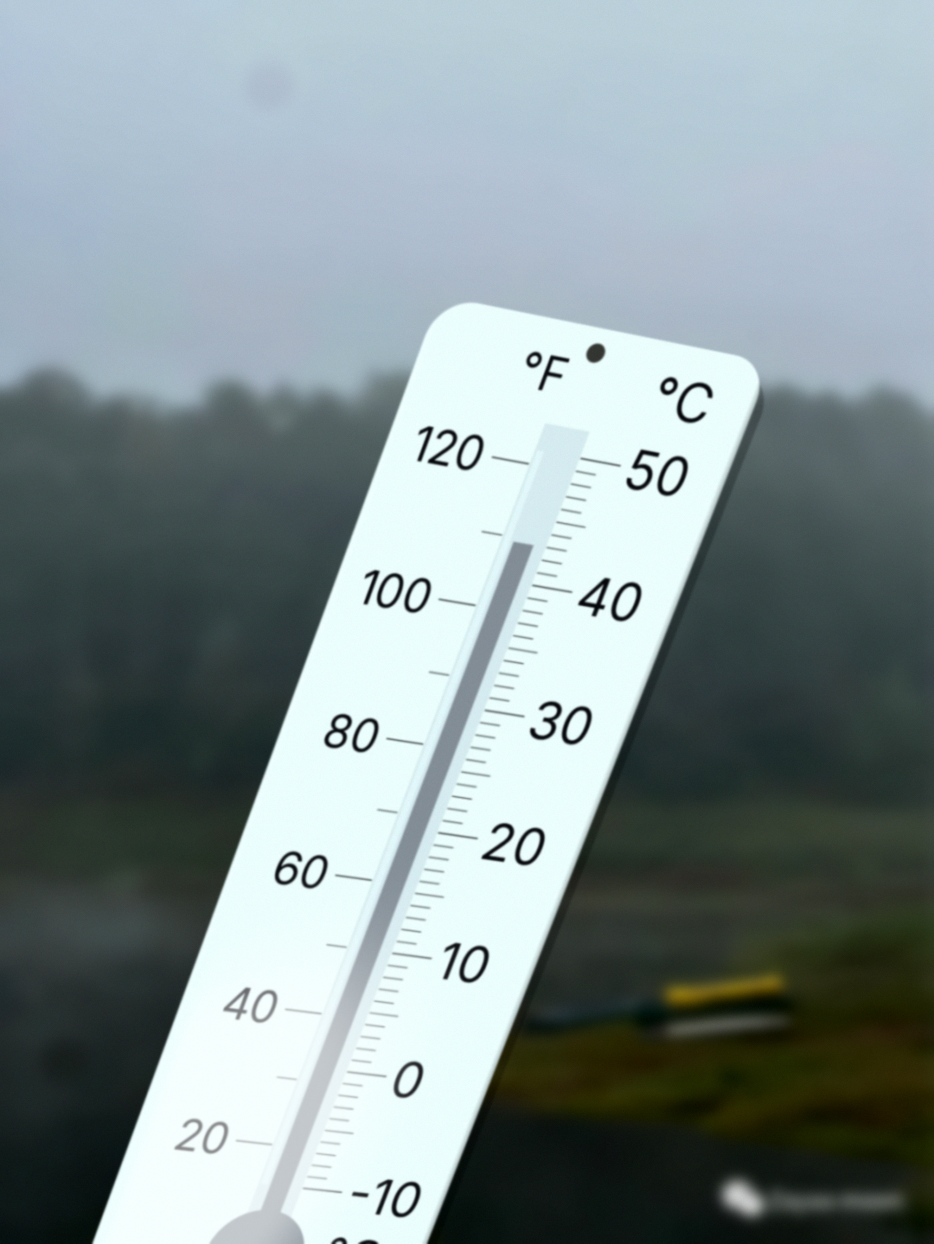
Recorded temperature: 43 °C
